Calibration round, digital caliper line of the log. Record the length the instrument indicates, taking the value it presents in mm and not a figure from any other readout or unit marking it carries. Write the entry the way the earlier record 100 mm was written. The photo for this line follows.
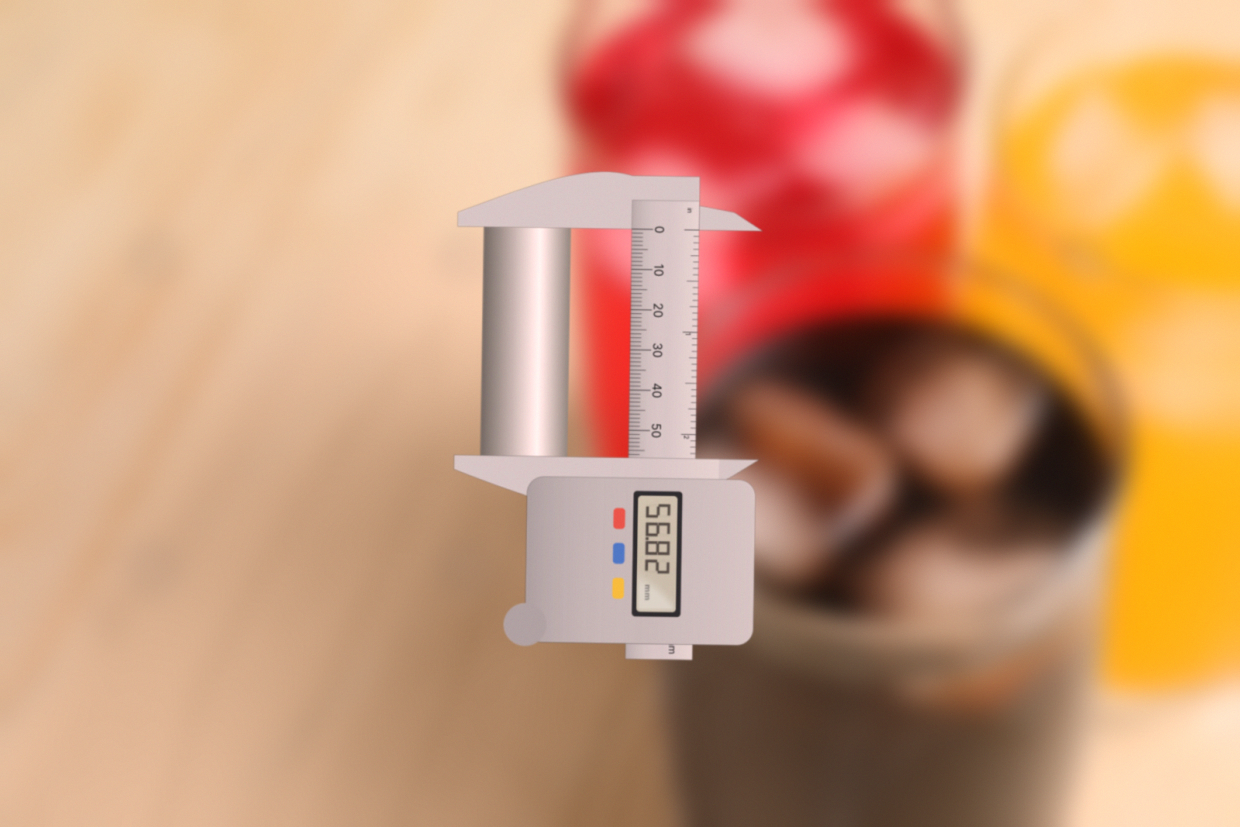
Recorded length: 56.82 mm
